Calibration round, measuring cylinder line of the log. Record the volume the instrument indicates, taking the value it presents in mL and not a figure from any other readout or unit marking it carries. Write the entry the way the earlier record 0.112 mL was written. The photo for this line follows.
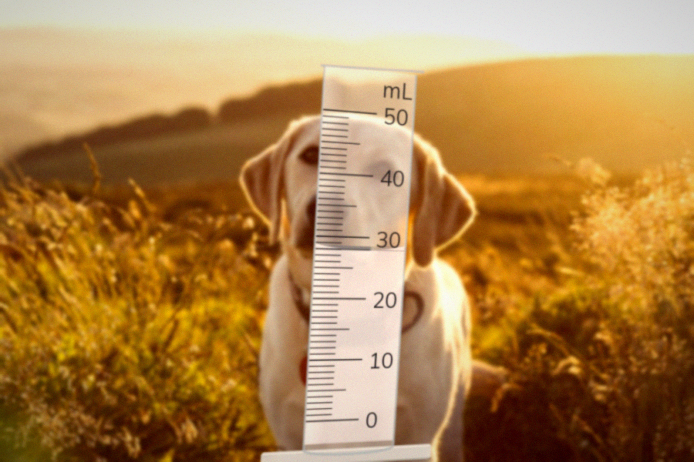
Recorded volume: 28 mL
